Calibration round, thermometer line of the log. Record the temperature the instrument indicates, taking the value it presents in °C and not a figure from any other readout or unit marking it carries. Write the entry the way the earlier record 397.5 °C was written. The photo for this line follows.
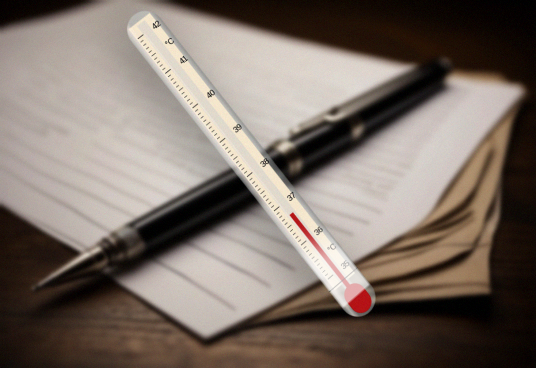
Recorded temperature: 36.7 °C
